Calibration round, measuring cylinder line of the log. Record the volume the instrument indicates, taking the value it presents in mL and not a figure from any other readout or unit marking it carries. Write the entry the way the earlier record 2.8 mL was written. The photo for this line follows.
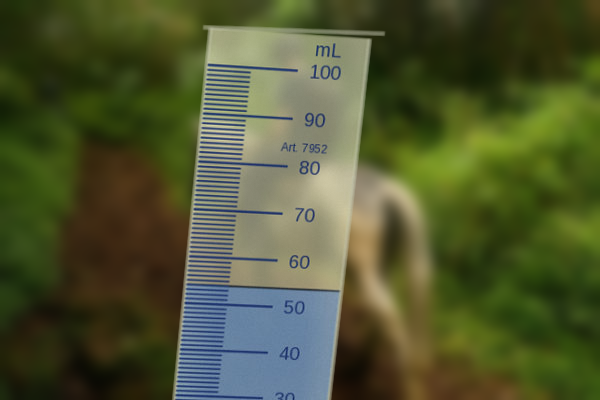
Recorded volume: 54 mL
